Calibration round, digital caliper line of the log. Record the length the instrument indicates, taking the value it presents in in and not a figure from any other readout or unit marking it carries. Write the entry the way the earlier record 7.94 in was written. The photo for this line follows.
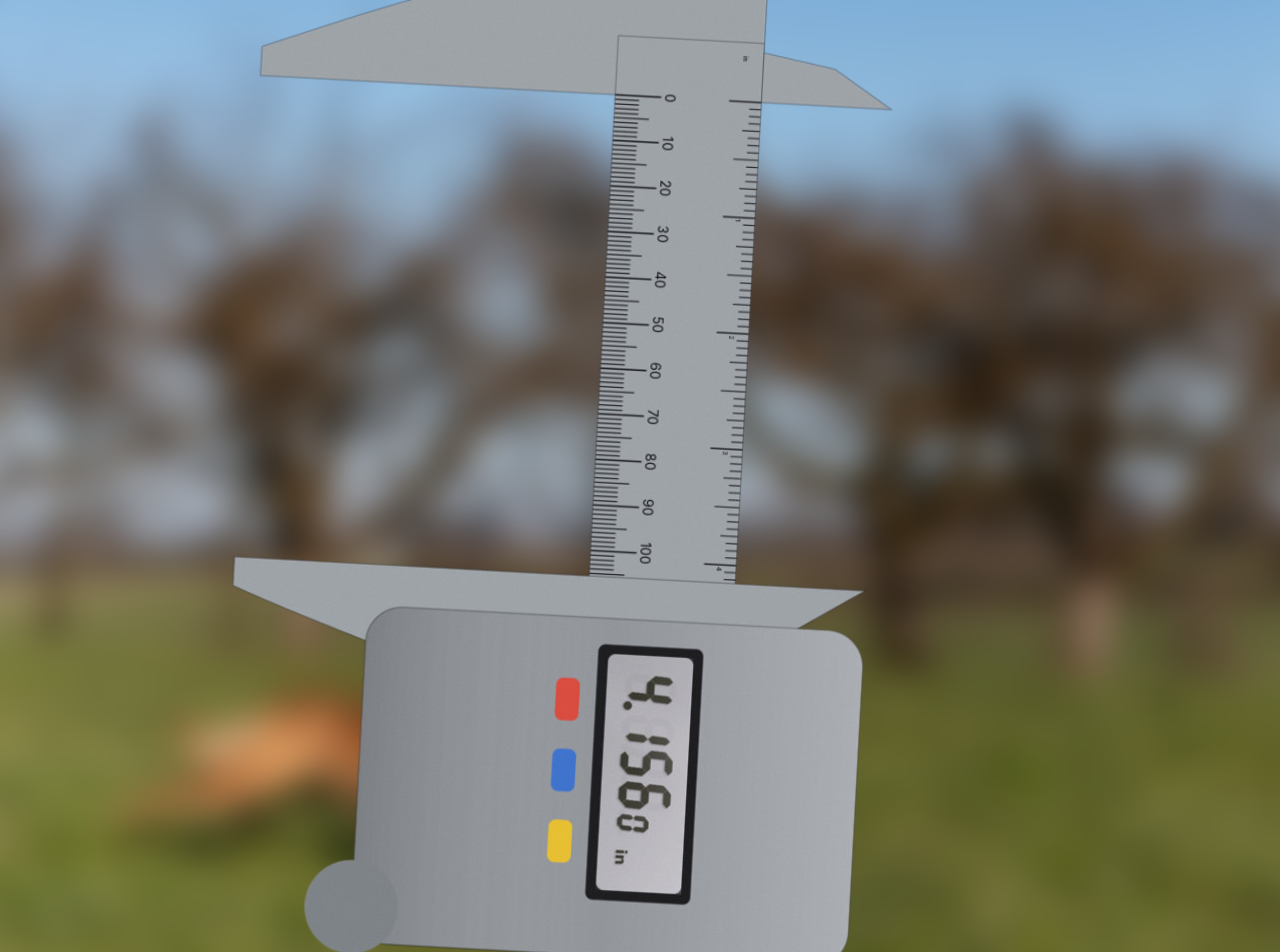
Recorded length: 4.1560 in
